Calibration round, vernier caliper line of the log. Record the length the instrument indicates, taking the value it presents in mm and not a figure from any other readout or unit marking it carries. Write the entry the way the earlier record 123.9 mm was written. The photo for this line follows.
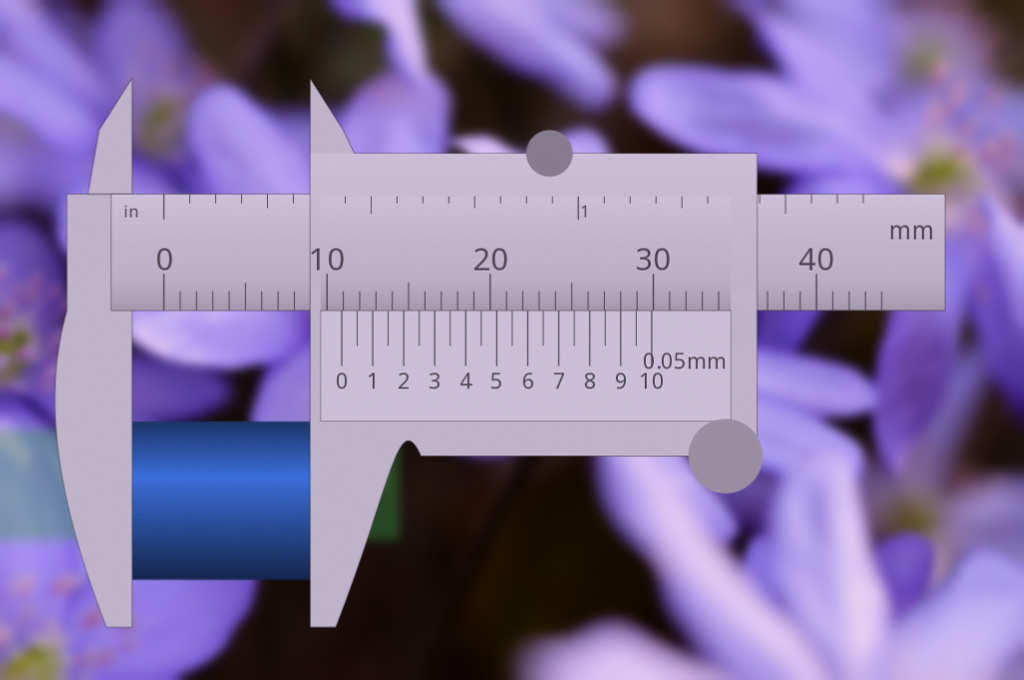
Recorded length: 10.9 mm
